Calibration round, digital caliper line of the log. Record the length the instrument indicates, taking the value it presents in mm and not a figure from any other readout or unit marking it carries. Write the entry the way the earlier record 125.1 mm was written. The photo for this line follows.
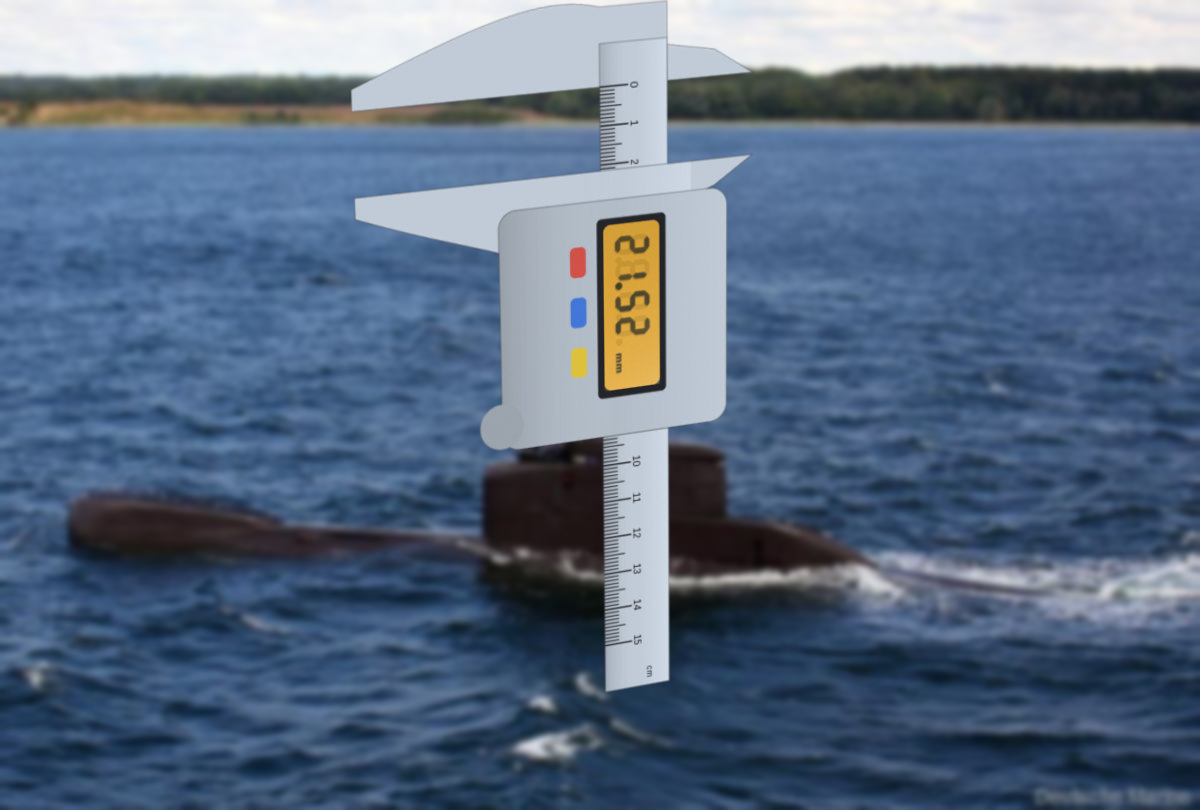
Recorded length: 21.52 mm
